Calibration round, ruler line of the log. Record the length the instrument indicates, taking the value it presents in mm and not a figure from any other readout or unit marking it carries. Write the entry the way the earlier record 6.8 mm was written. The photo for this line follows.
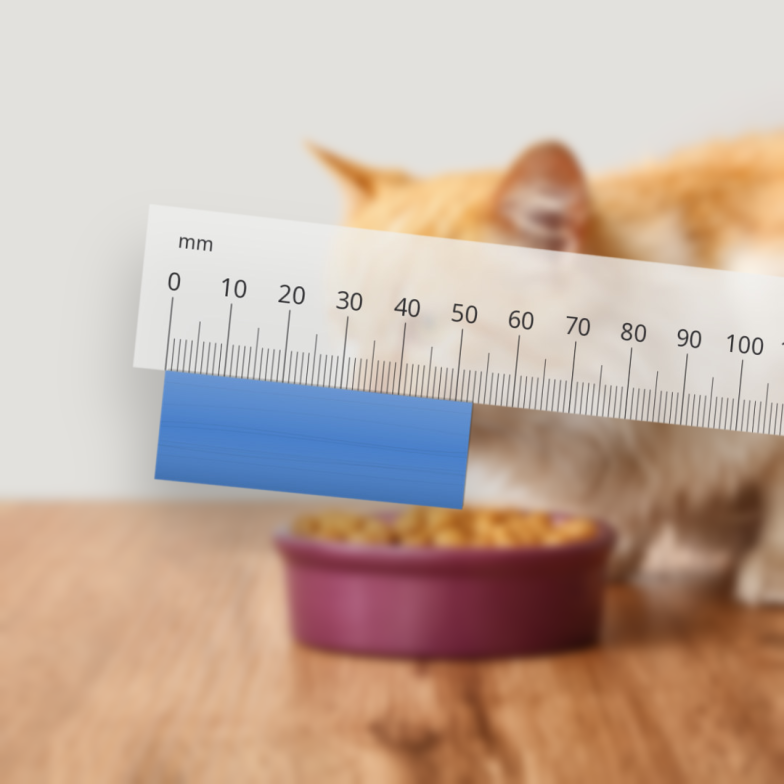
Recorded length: 53 mm
